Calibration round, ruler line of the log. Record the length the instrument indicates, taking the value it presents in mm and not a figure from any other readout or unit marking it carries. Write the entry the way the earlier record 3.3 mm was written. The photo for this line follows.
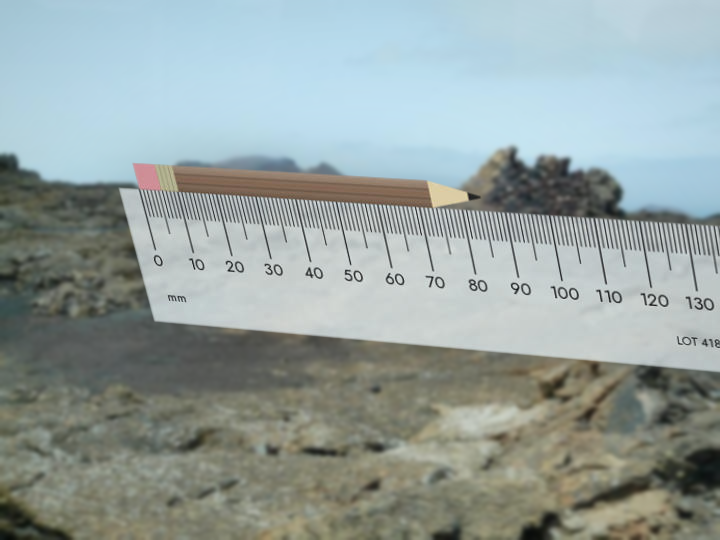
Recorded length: 85 mm
